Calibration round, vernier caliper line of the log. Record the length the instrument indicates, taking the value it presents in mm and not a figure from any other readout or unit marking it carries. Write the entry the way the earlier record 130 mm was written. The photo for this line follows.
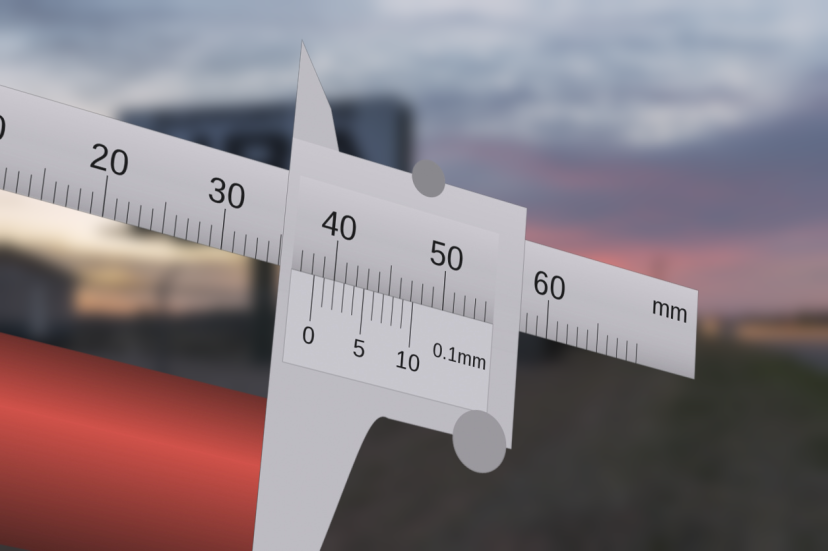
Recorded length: 38.2 mm
